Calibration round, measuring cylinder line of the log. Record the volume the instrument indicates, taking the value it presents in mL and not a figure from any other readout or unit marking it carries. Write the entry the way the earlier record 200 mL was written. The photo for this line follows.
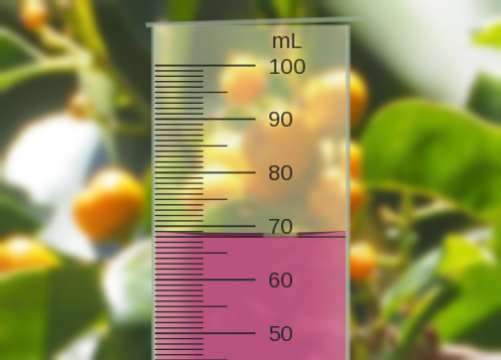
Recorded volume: 68 mL
